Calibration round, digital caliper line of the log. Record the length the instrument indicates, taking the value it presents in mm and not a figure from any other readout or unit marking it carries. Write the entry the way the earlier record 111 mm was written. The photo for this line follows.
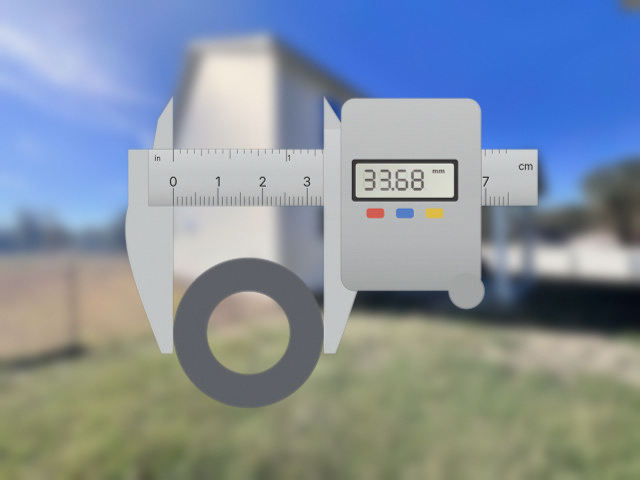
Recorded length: 33.68 mm
